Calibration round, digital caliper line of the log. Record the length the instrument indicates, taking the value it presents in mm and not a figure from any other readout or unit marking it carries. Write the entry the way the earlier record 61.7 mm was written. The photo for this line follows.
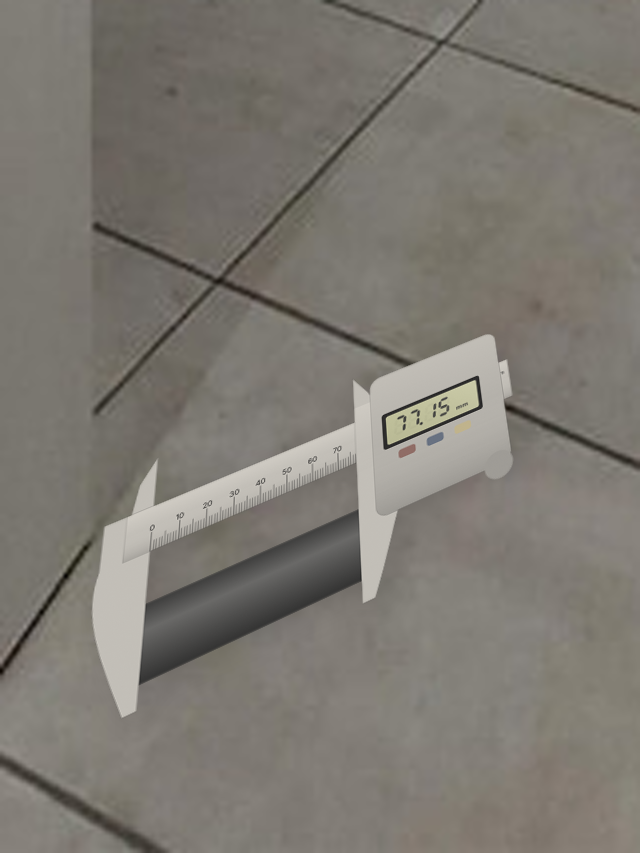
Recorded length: 77.15 mm
